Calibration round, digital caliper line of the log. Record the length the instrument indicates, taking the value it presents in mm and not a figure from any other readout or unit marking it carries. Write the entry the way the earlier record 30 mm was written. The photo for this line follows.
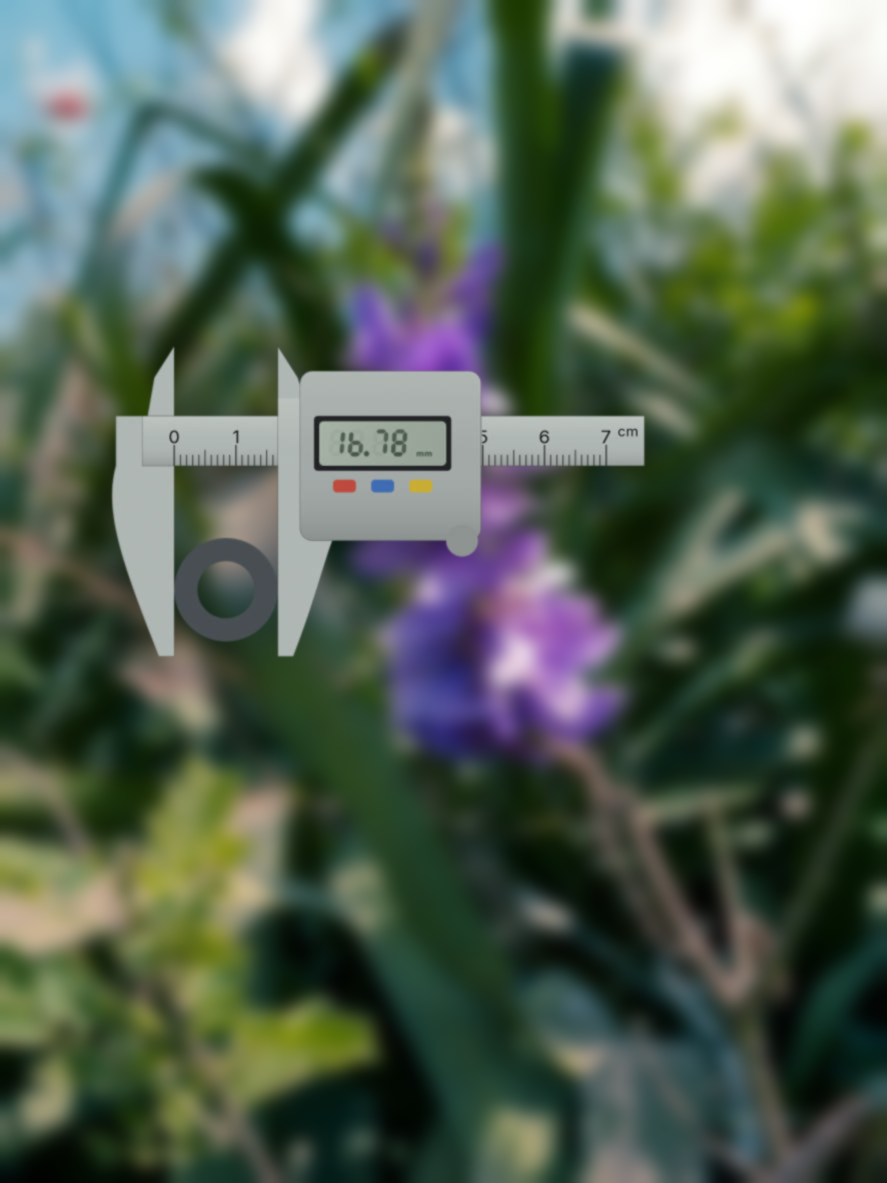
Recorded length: 16.78 mm
